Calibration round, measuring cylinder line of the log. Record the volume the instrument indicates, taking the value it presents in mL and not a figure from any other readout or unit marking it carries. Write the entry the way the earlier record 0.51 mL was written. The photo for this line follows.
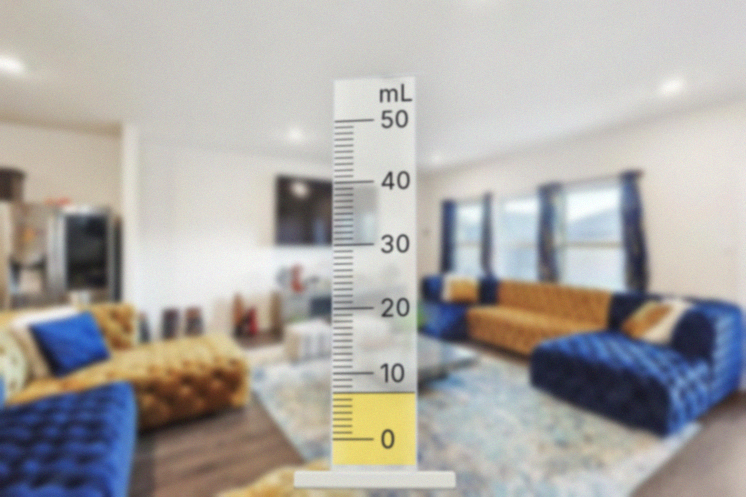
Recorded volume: 7 mL
